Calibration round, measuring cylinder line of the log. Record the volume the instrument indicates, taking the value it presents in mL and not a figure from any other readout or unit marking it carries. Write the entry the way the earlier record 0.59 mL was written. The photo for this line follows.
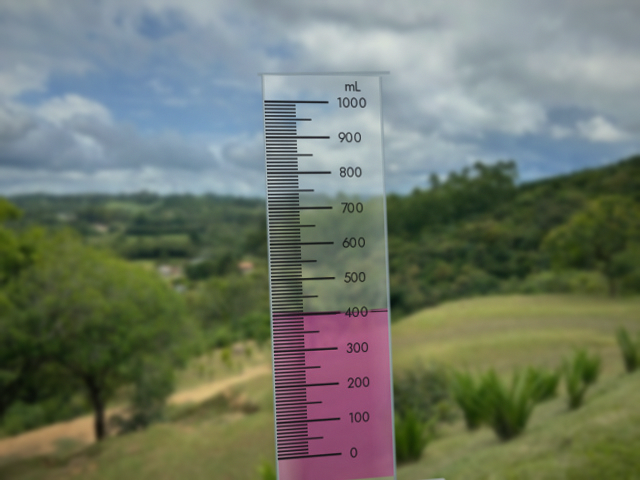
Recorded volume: 400 mL
